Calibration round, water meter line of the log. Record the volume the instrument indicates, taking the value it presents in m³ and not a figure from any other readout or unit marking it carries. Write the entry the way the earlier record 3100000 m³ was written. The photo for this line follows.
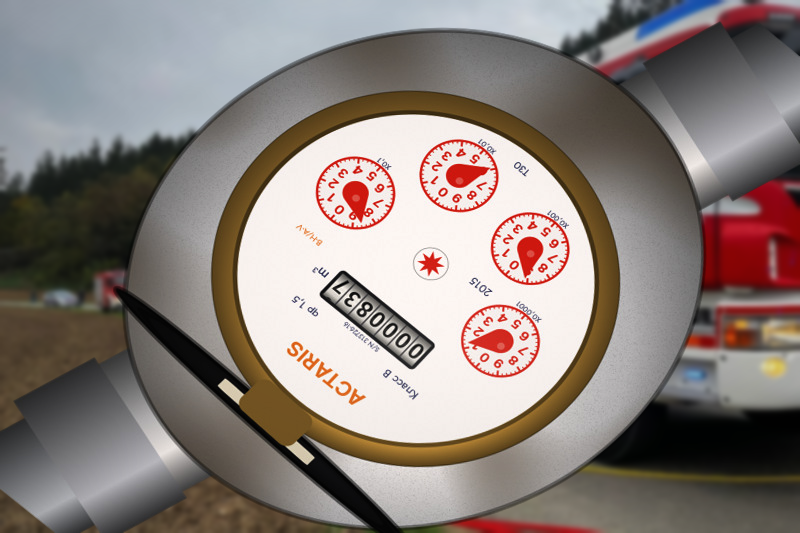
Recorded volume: 836.8591 m³
